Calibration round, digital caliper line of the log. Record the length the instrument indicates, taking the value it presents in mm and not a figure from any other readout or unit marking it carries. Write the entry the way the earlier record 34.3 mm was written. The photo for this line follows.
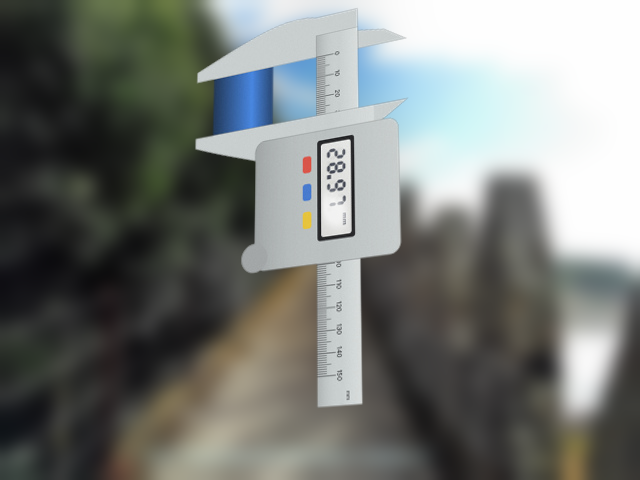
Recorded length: 28.97 mm
